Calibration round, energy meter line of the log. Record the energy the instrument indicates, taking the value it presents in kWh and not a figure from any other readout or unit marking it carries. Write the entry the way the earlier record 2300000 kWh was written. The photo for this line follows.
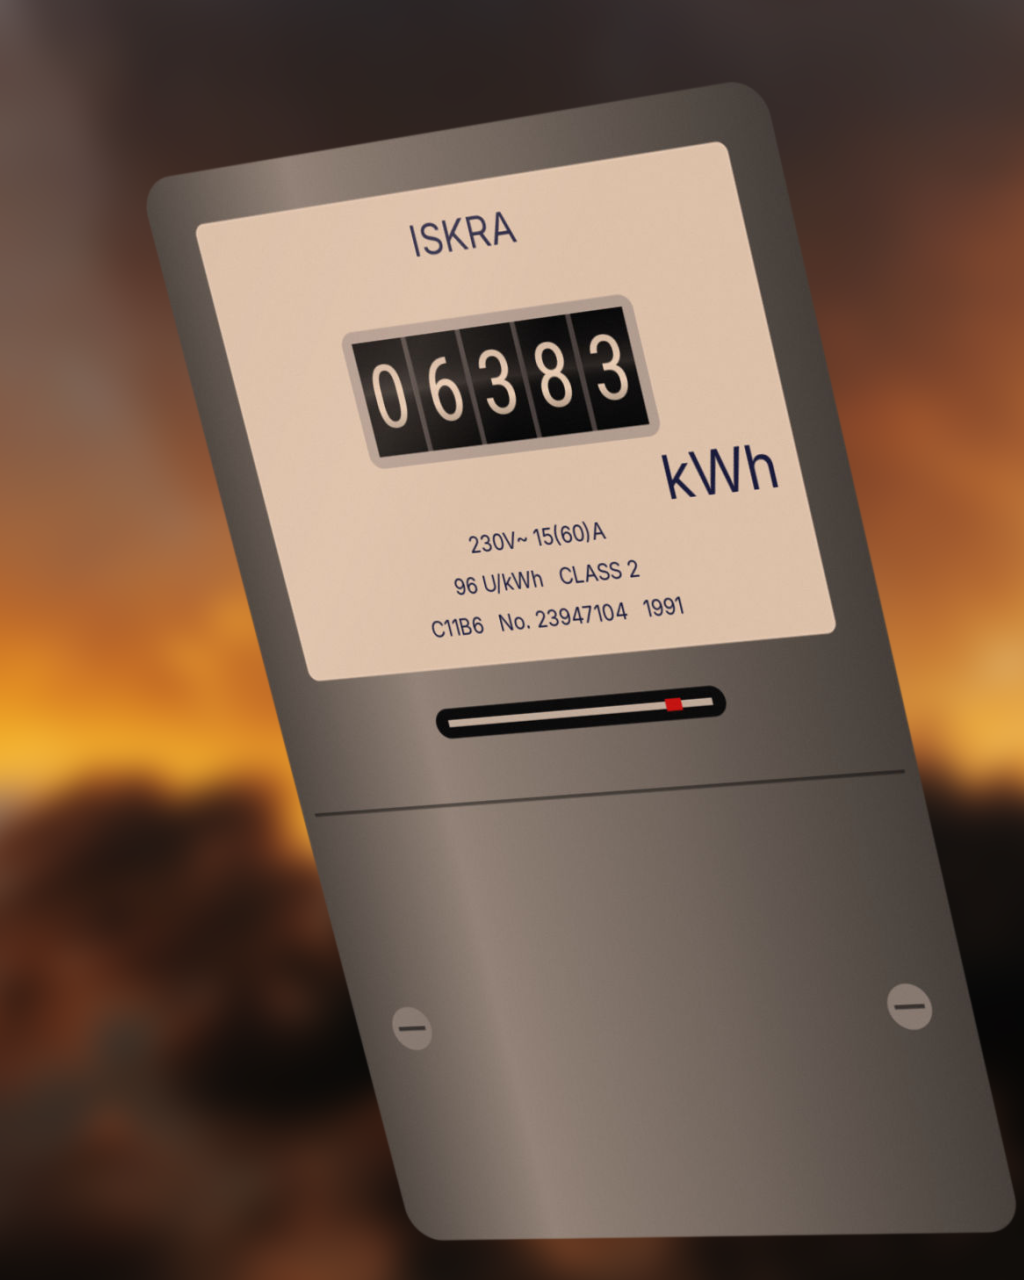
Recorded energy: 6383 kWh
